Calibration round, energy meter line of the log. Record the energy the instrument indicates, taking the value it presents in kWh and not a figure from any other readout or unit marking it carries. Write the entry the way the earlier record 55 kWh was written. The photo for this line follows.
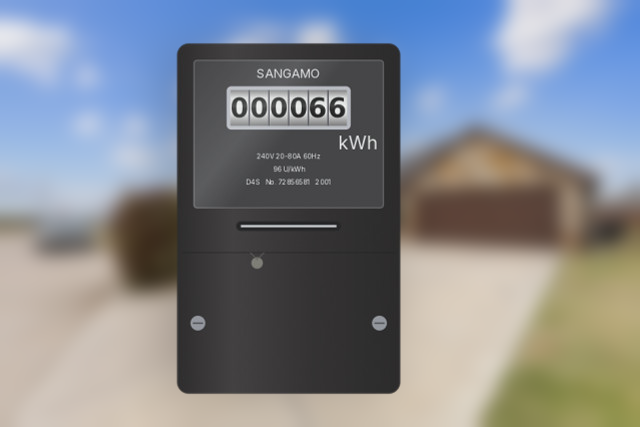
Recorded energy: 66 kWh
